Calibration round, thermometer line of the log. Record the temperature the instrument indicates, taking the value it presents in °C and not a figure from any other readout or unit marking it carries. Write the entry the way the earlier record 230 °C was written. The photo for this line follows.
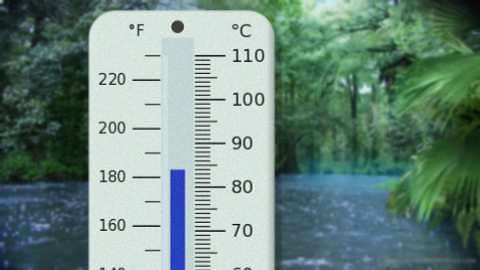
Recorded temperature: 84 °C
